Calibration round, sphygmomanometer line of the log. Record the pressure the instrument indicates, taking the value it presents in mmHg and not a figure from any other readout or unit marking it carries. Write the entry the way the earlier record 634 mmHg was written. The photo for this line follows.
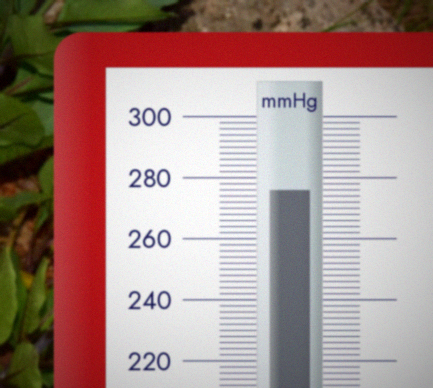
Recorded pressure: 276 mmHg
